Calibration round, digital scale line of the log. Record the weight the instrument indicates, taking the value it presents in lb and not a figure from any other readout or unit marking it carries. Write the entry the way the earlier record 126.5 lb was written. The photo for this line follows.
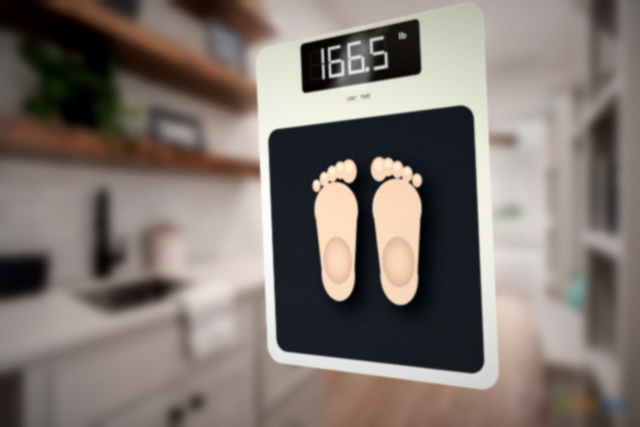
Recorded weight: 166.5 lb
